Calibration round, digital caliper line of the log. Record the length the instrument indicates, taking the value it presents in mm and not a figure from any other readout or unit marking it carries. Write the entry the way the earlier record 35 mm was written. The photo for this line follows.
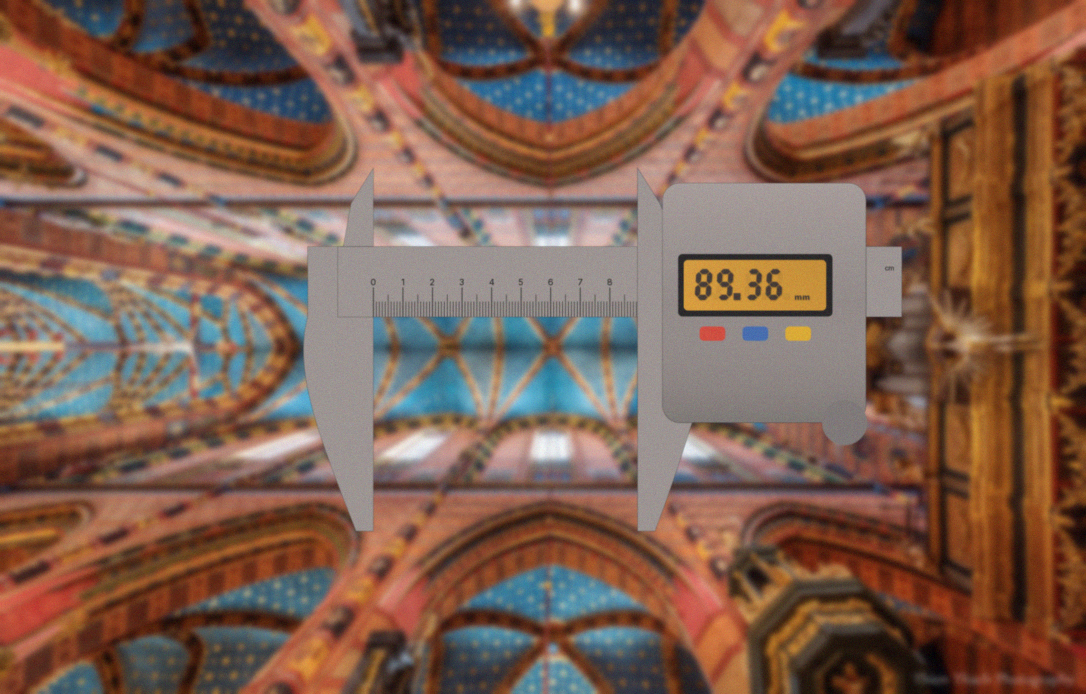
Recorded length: 89.36 mm
